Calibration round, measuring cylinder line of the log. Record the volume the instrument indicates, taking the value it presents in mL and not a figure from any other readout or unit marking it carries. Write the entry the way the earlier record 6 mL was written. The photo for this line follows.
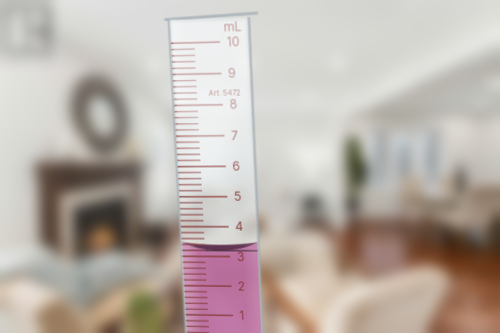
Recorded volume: 3.2 mL
